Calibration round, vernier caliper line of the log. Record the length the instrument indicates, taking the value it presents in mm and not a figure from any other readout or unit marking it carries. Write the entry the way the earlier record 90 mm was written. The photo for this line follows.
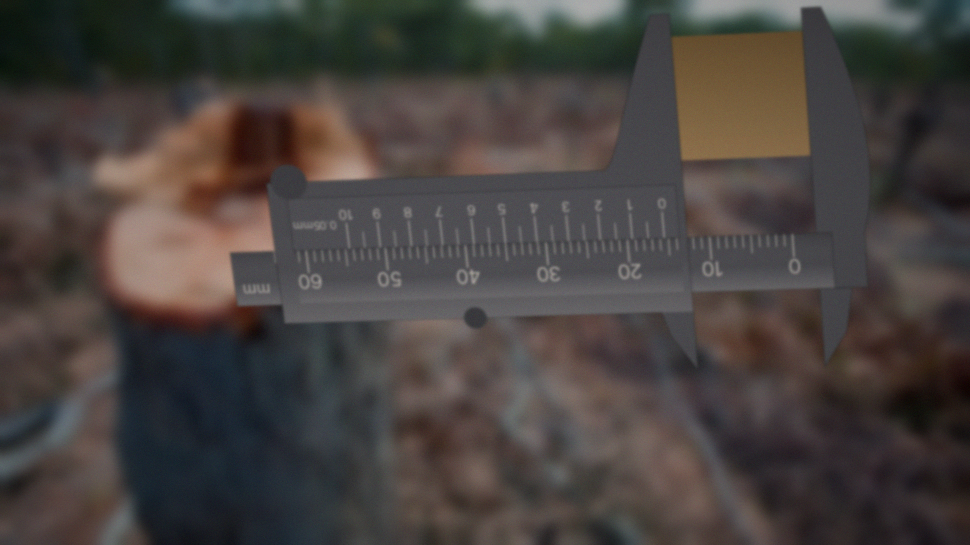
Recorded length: 15.5 mm
